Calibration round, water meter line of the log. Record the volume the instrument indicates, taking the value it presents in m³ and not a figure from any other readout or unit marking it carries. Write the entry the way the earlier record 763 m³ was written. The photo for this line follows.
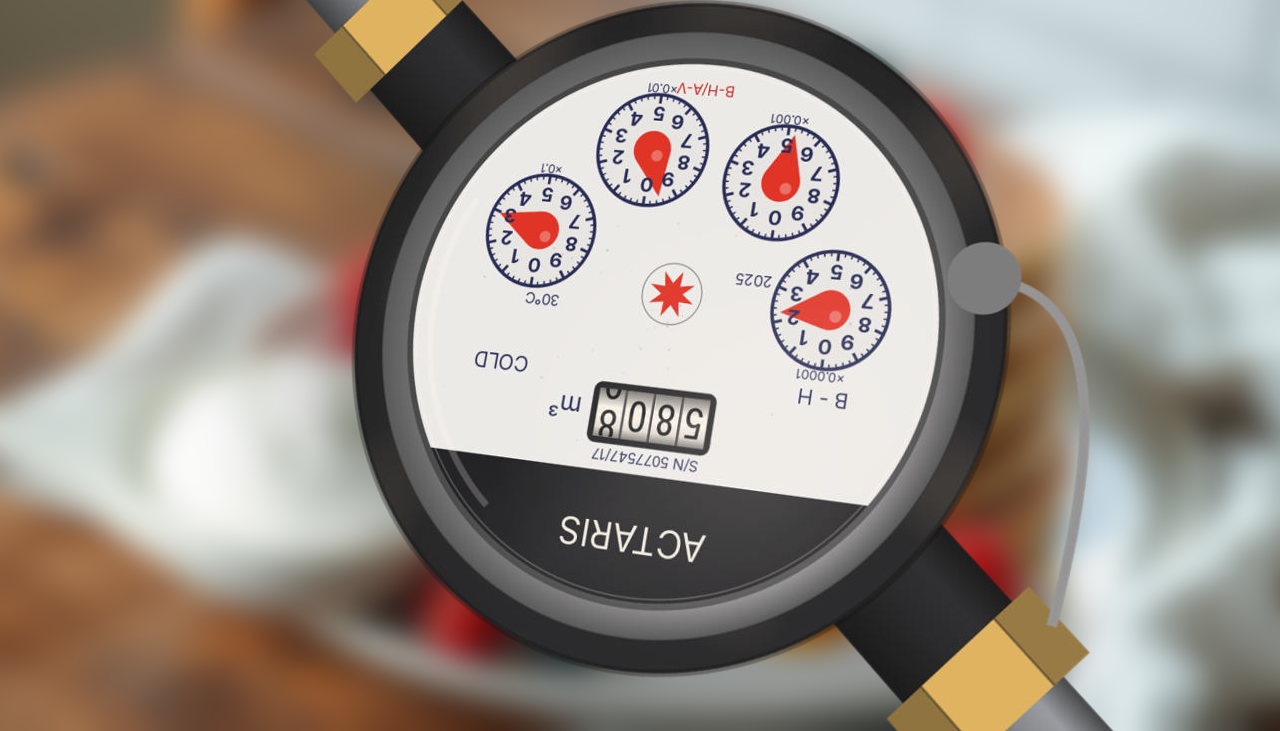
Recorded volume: 5808.2952 m³
